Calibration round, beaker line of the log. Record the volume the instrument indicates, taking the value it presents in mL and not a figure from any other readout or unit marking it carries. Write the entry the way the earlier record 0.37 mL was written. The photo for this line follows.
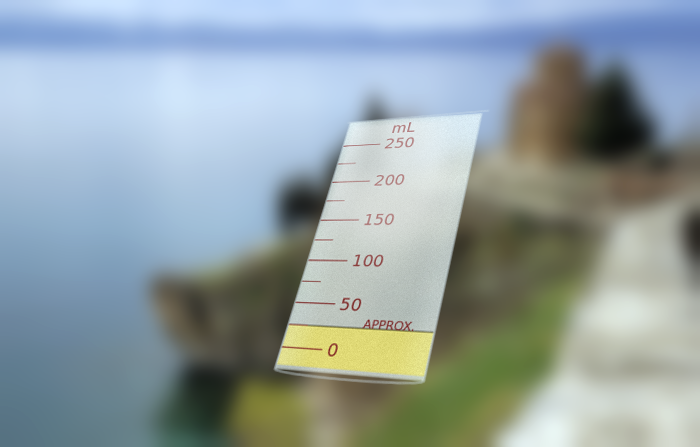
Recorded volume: 25 mL
